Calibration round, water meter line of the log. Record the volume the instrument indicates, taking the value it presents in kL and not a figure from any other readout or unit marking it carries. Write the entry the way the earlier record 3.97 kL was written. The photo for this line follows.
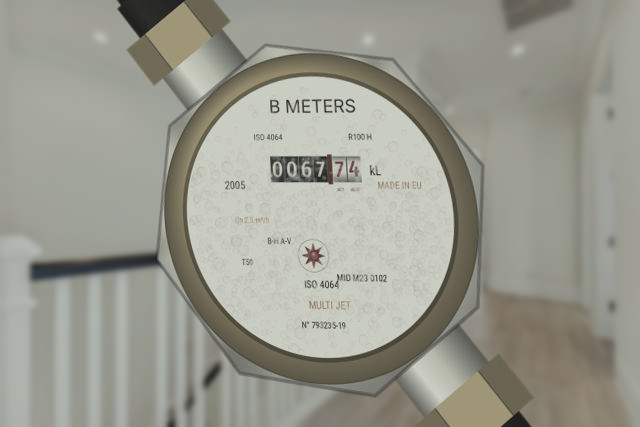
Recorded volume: 67.74 kL
